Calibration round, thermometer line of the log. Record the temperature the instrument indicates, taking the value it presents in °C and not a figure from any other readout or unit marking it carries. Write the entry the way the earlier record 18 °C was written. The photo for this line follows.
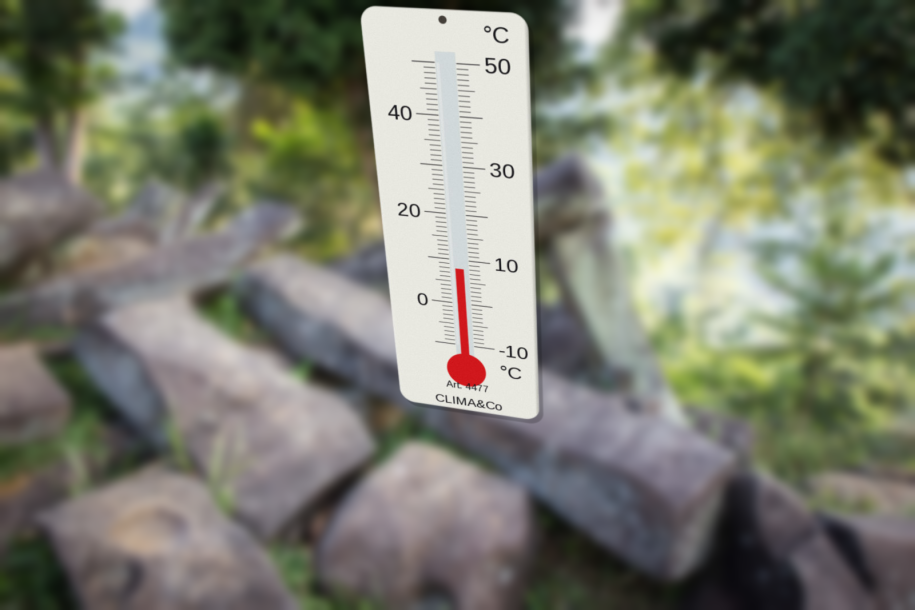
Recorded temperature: 8 °C
